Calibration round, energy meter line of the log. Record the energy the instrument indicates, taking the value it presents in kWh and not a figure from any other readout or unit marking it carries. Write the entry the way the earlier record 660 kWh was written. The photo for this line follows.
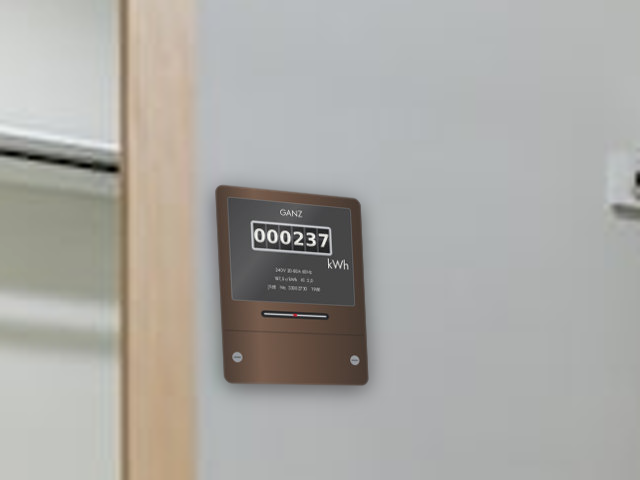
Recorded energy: 237 kWh
